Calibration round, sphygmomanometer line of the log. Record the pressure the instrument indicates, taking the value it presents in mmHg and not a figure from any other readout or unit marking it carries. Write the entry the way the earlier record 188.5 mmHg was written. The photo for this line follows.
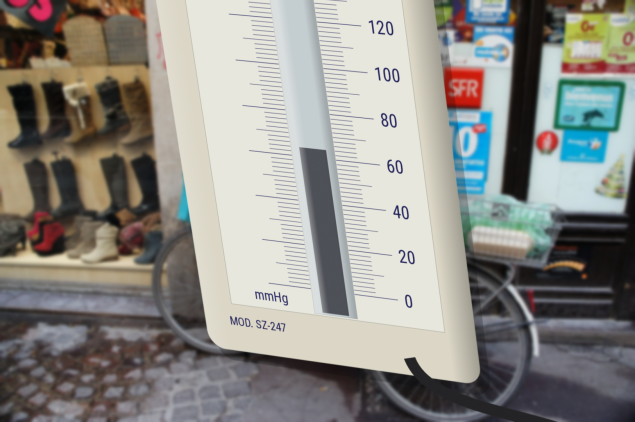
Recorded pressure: 64 mmHg
